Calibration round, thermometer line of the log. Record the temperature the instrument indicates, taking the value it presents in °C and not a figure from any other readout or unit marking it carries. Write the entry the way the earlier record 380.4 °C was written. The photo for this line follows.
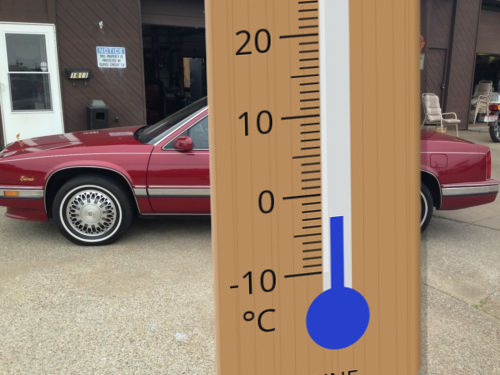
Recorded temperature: -3 °C
